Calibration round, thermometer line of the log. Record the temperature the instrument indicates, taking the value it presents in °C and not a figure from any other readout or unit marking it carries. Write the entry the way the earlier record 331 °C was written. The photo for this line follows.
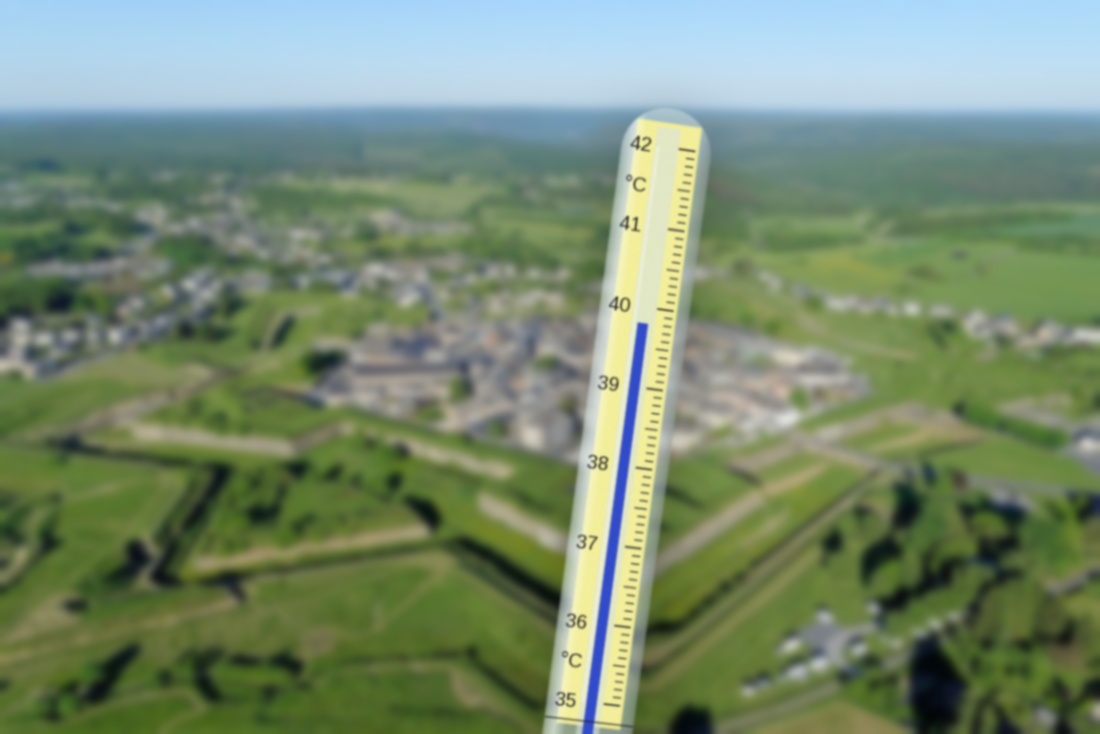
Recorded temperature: 39.8 °C
